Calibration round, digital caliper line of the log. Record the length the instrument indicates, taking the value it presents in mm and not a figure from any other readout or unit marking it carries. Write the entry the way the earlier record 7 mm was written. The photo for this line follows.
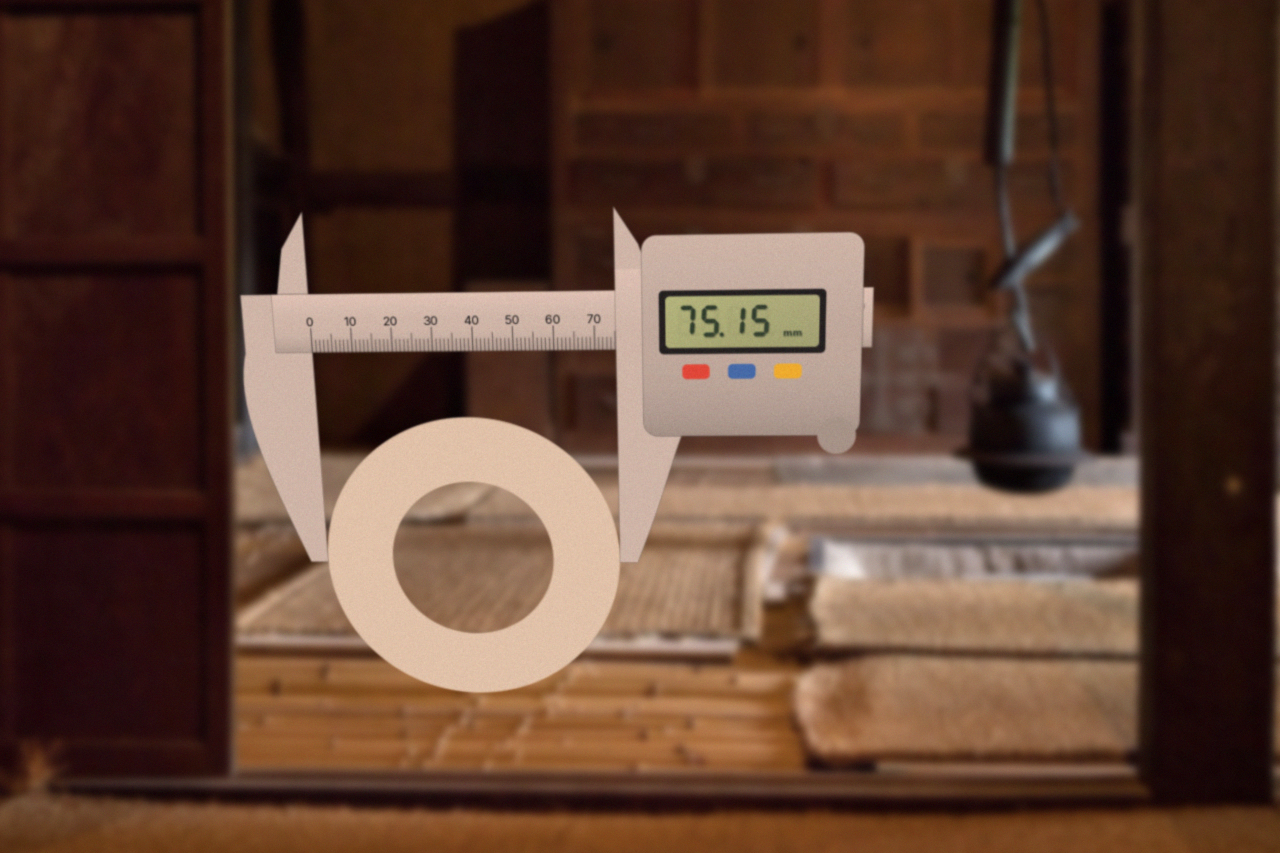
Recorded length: 75.15 mm
